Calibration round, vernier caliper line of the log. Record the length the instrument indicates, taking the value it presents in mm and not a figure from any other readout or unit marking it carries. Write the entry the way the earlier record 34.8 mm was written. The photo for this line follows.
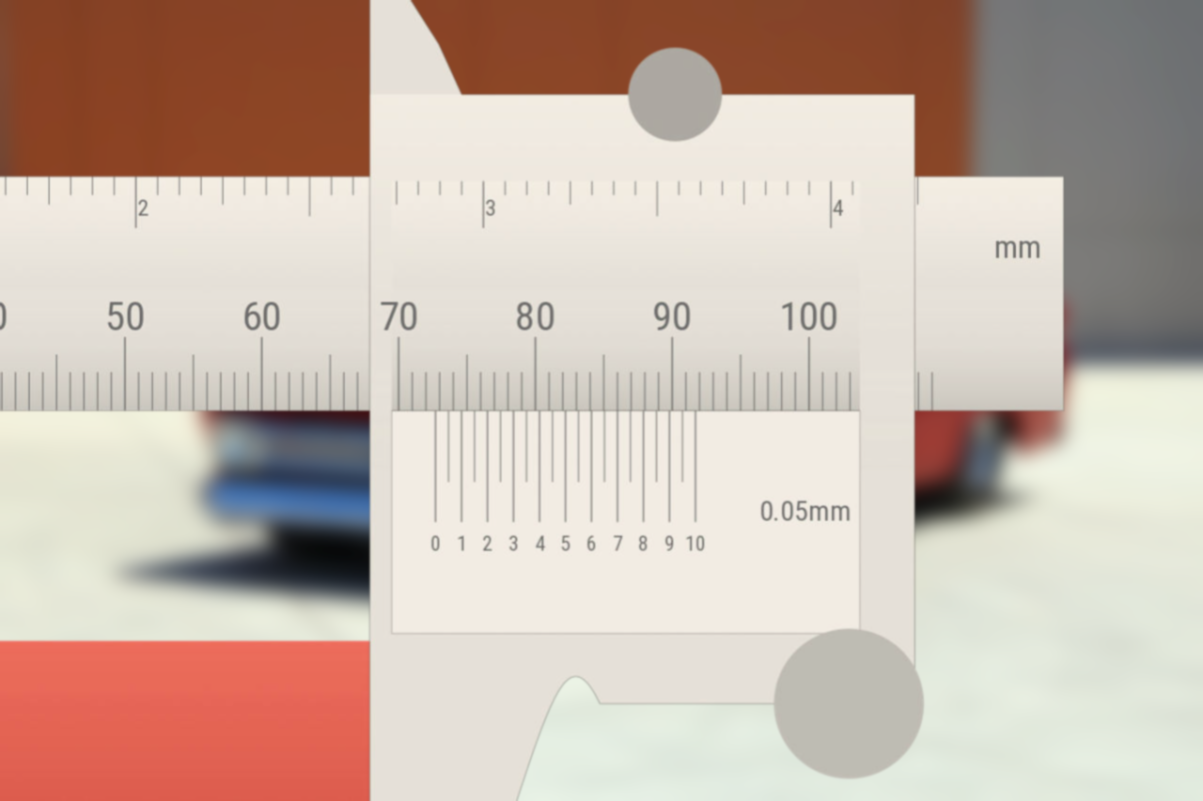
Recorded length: 72.7 mm
